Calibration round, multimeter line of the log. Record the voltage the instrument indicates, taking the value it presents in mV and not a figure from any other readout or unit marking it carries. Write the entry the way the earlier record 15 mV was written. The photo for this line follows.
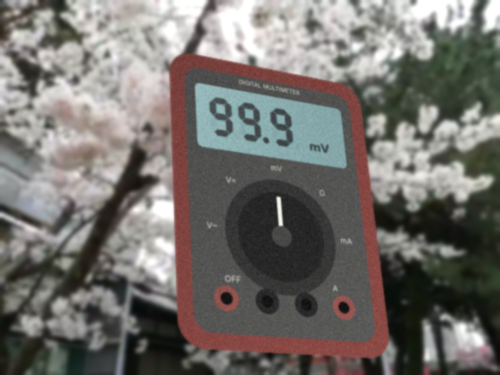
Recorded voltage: 99.9 mV
